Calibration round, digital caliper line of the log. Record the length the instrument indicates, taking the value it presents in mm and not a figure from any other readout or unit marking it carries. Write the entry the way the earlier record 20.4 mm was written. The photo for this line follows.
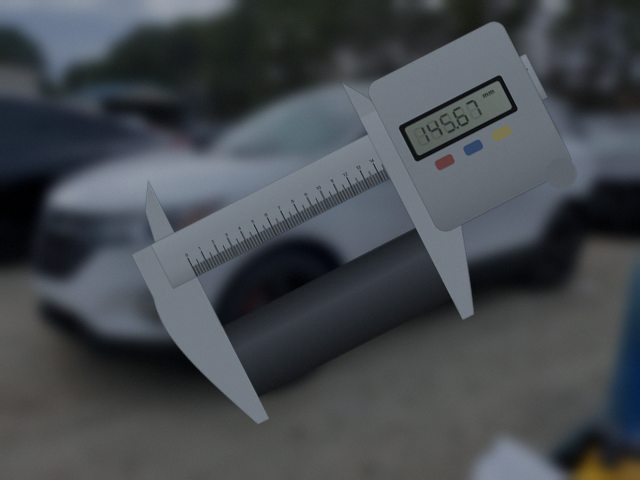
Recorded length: 145.67 mm
